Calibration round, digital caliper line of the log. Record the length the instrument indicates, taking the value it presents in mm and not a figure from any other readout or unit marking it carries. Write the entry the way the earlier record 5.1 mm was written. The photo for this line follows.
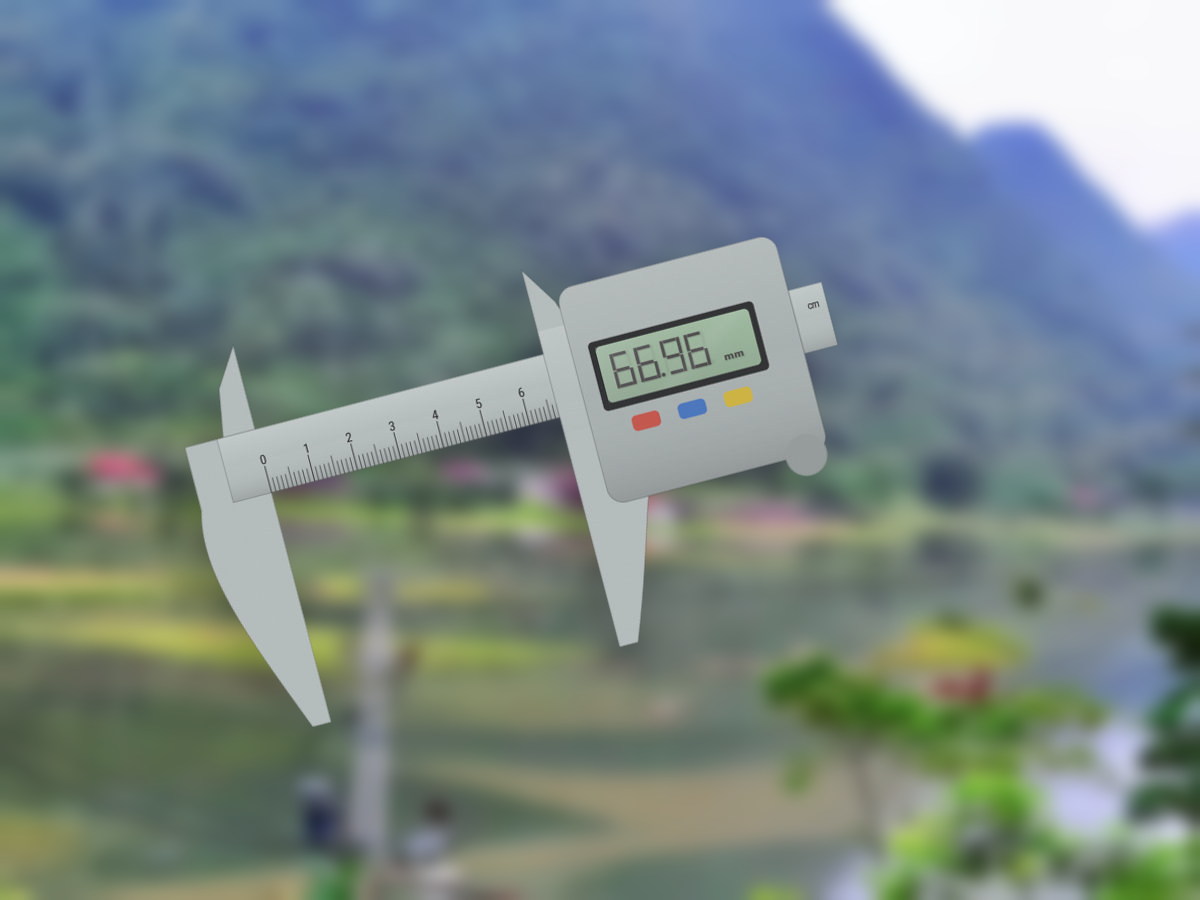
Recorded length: 66.96 mm
